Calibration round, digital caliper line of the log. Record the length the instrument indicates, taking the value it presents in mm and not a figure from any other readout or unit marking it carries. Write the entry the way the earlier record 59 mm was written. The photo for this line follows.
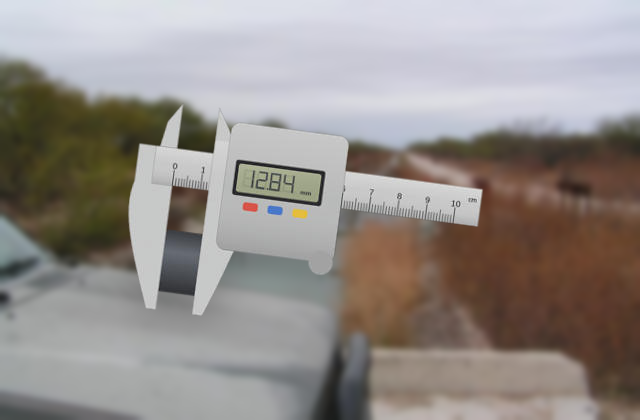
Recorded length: 12.84 mm
